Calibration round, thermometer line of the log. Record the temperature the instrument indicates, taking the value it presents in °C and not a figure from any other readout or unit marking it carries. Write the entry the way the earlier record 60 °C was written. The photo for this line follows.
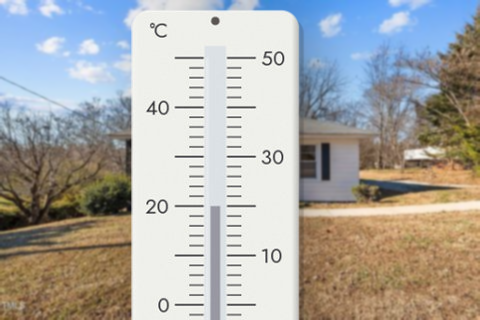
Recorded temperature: 20 °C
